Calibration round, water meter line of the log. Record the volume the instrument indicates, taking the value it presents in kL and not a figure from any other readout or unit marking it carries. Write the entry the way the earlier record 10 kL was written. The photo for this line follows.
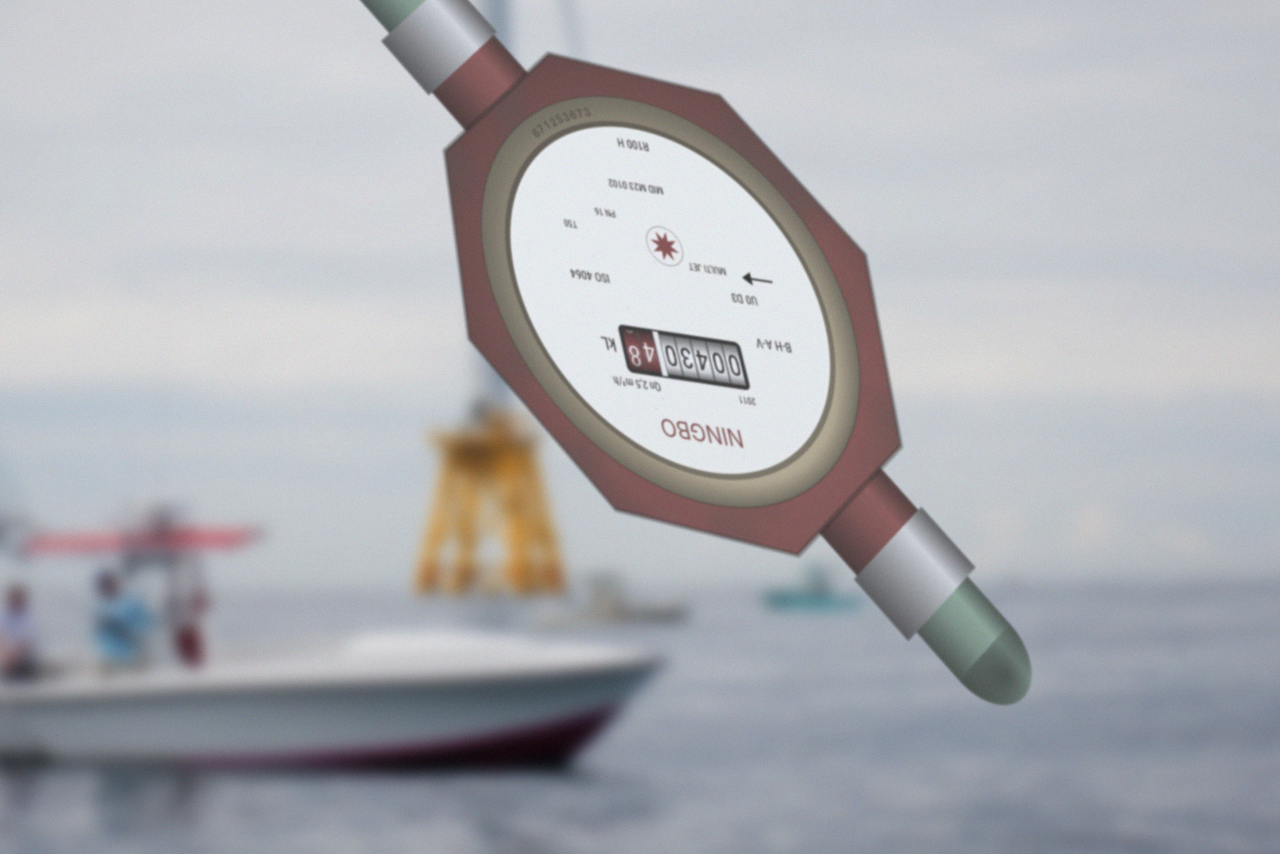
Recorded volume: 430.48 kL
